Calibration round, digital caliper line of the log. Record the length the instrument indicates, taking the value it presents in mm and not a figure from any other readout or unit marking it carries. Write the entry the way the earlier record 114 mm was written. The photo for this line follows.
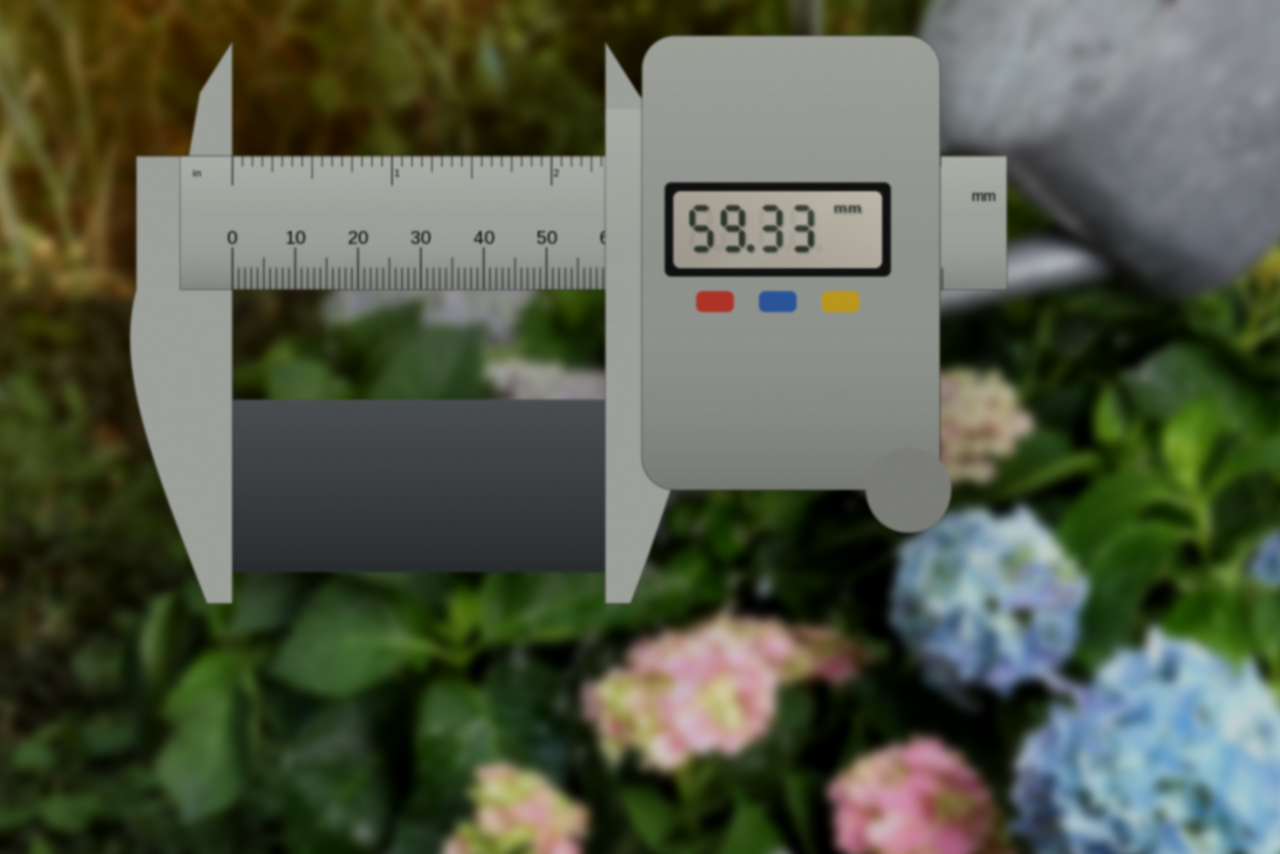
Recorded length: 59.33 mm
